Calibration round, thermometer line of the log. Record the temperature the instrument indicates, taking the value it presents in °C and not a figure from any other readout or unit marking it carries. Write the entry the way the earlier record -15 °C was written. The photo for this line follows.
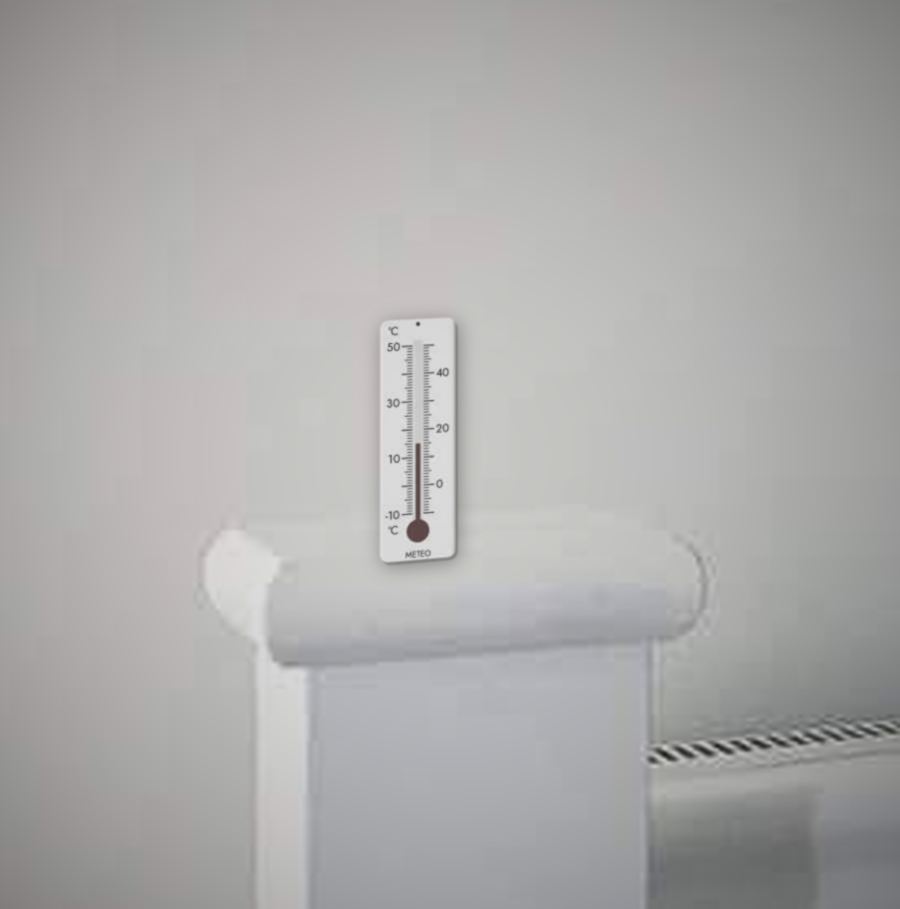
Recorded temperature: 15 °C
